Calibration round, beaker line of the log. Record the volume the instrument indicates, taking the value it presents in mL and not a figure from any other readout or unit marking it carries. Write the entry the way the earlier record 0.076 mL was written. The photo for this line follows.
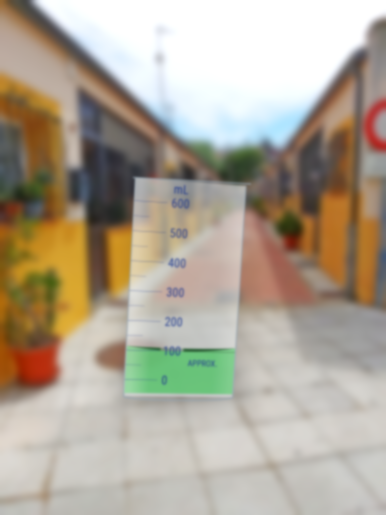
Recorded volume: 100 mL
